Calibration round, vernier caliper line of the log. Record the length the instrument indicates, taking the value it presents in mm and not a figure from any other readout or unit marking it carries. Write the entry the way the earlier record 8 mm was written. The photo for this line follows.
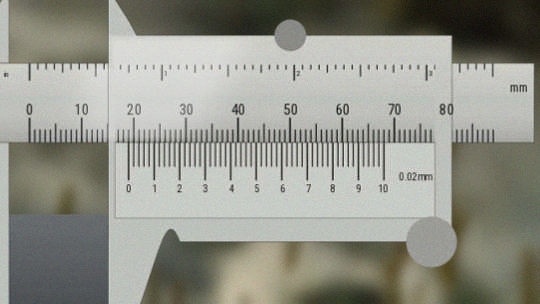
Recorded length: 19.0 mm
